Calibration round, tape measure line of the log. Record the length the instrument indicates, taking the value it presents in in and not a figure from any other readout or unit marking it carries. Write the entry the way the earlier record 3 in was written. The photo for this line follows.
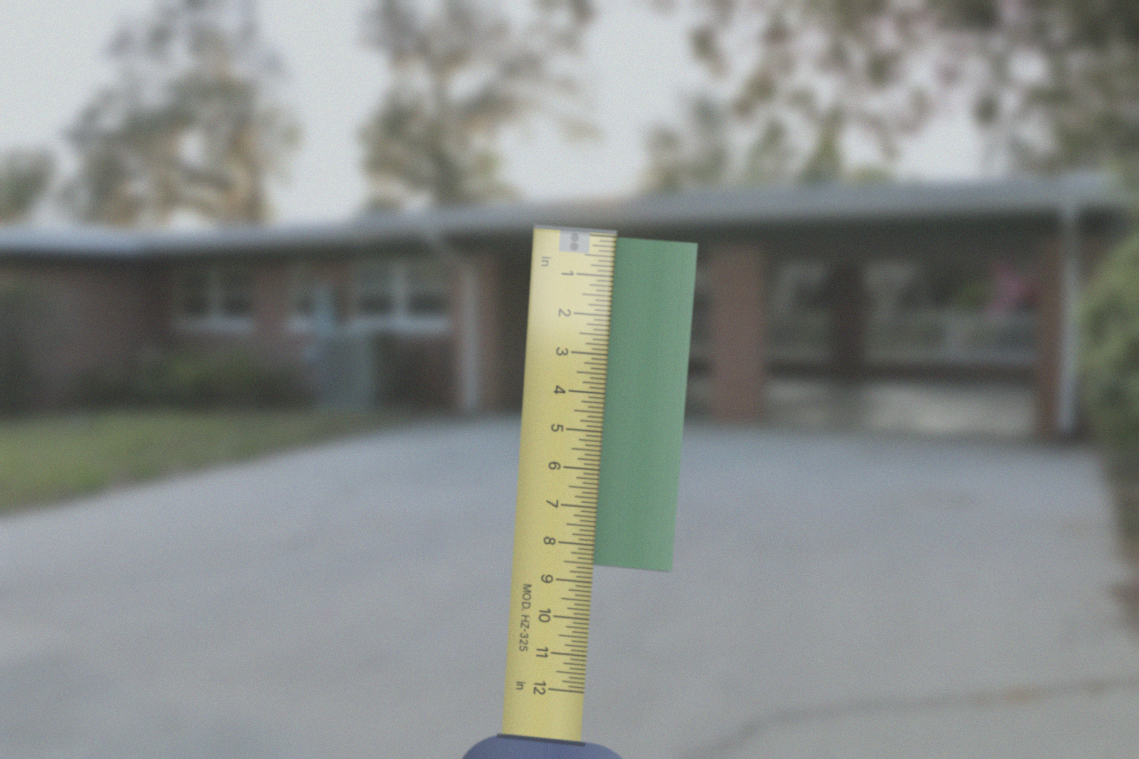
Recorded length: 8.5 in
